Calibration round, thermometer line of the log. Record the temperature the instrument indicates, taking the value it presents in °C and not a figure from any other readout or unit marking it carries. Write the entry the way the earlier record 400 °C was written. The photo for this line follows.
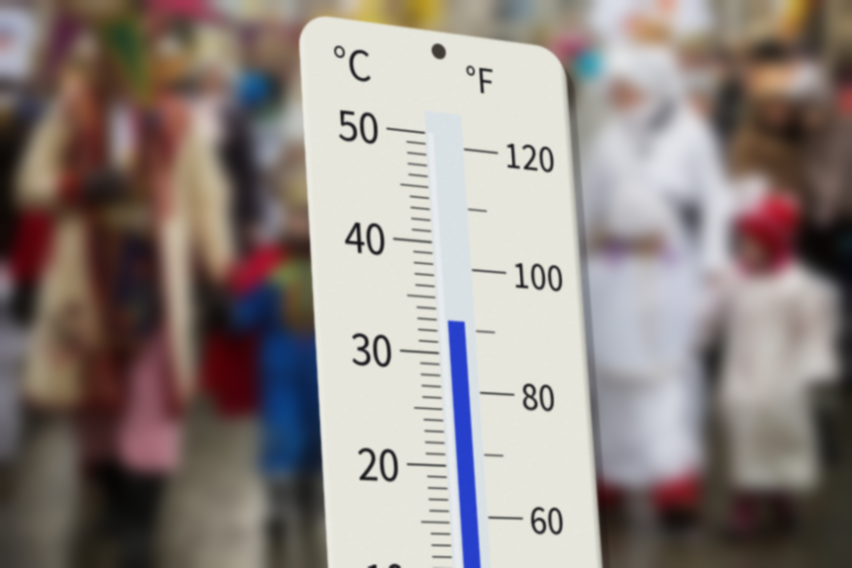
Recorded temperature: 33 °C
